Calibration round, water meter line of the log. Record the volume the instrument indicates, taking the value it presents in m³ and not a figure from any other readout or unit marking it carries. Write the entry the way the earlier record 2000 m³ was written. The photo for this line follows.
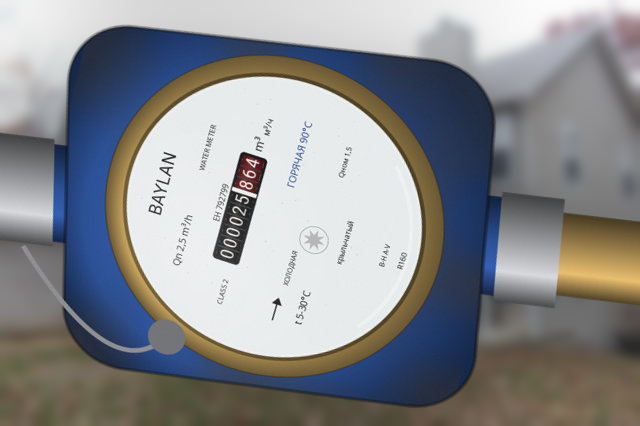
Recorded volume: 25.864 m³
